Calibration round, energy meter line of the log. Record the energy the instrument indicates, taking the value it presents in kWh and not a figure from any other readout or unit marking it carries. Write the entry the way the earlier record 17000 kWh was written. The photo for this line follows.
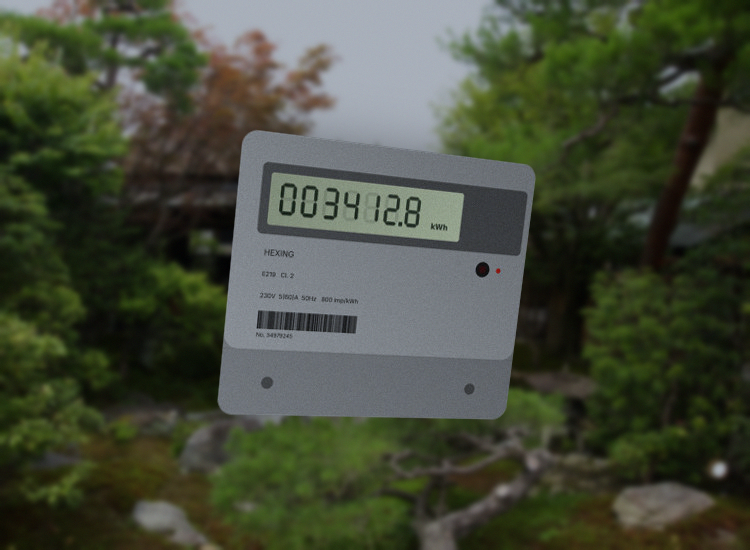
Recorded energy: 3412.8 kWh
